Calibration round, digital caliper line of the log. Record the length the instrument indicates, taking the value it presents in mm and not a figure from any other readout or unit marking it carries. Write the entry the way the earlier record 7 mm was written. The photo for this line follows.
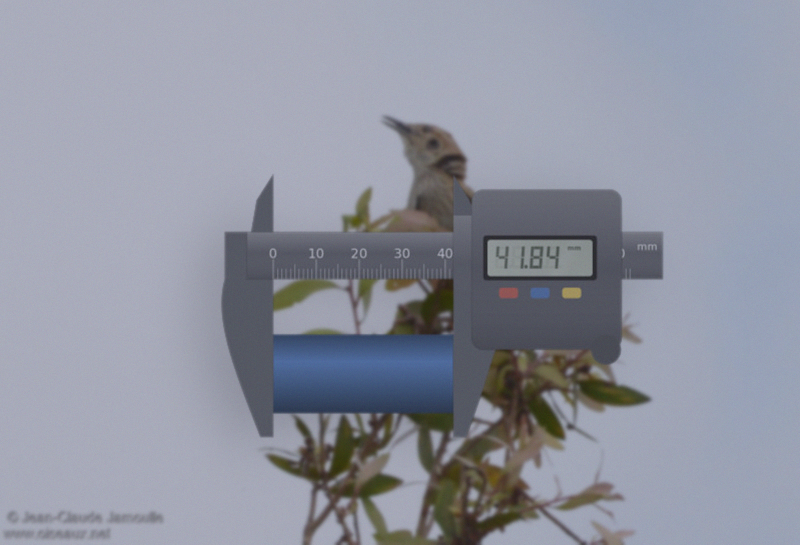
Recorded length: 41.84 mm
